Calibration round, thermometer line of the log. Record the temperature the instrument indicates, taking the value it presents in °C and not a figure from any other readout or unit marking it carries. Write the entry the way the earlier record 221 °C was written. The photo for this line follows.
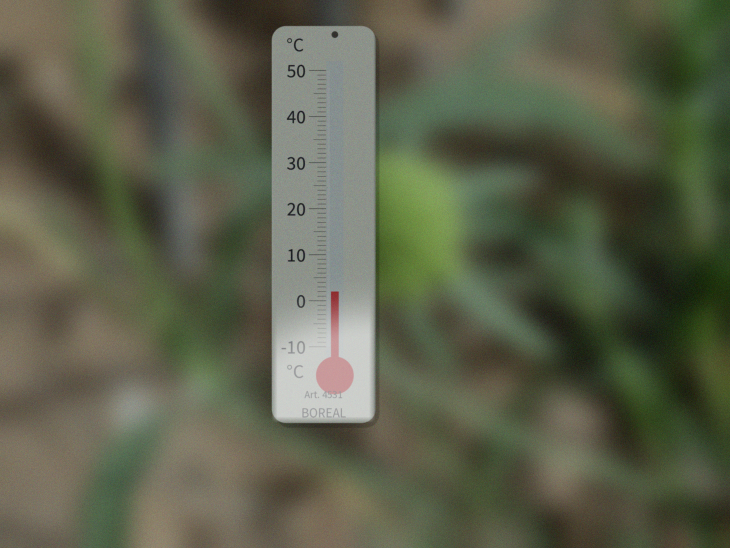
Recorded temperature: 2 °C
